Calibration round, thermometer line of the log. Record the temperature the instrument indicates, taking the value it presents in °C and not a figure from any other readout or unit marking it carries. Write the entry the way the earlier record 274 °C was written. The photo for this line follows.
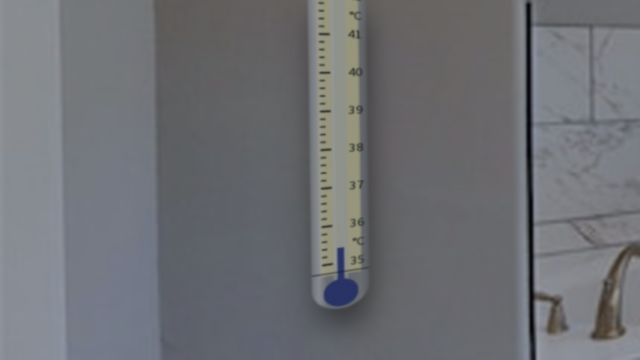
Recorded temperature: 35.4 °C
